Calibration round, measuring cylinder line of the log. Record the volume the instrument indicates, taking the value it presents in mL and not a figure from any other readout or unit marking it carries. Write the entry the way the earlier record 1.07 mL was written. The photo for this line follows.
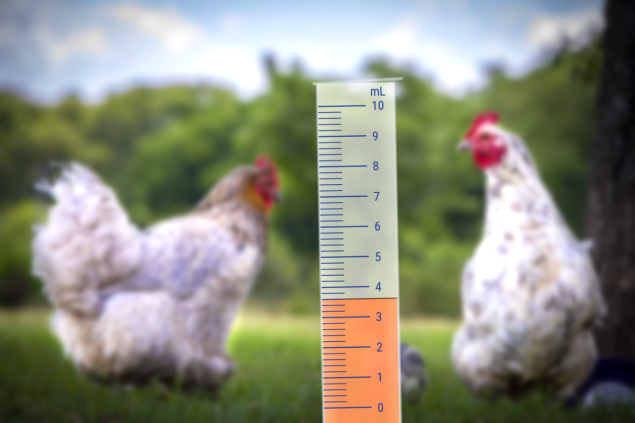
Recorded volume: 3.6 mL
